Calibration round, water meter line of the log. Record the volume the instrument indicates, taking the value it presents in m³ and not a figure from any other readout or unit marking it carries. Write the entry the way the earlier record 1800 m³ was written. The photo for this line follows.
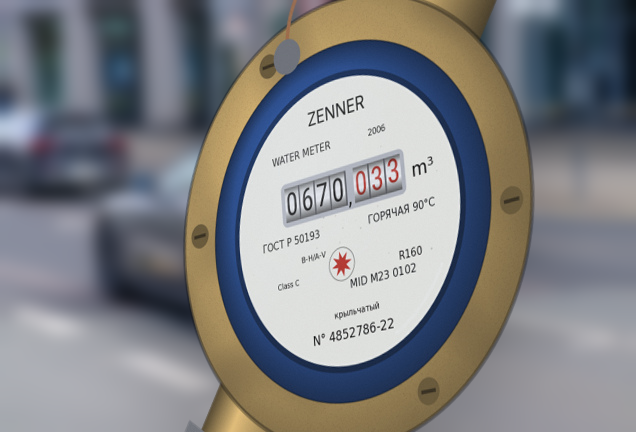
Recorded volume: 670.033 m³
